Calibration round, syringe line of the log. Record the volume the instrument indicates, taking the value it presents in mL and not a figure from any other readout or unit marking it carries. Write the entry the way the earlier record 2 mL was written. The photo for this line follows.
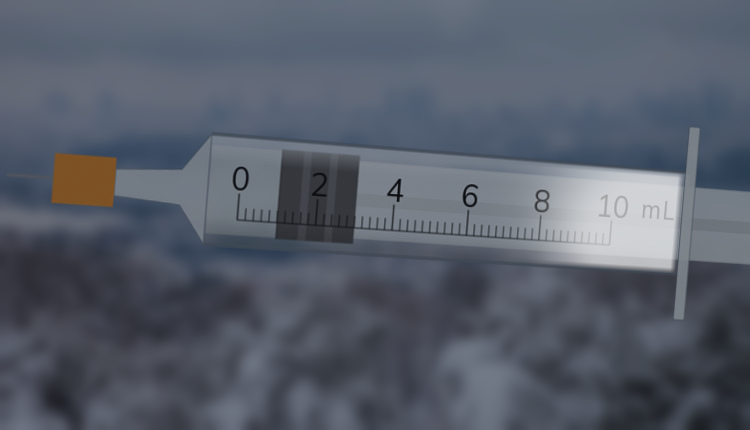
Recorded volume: 1 mL
